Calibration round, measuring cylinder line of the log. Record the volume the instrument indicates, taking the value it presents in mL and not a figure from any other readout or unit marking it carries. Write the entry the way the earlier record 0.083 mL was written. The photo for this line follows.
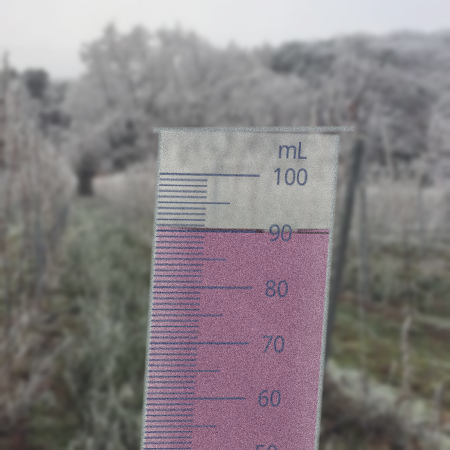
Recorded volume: 90 mL
